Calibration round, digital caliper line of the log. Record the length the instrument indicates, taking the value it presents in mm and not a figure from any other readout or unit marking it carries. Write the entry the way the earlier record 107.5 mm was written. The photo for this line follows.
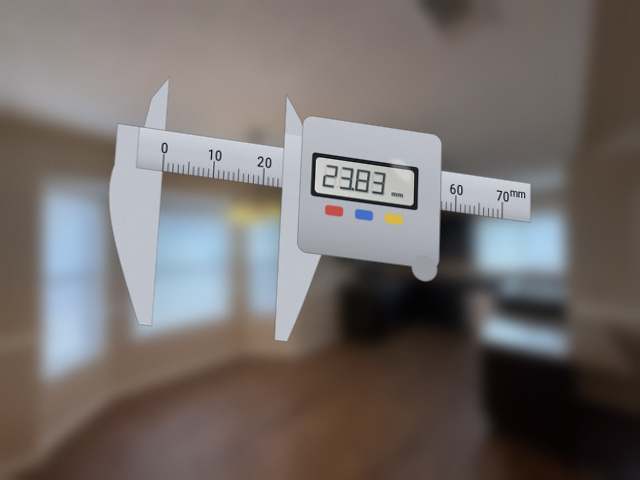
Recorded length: 23.83 mm
